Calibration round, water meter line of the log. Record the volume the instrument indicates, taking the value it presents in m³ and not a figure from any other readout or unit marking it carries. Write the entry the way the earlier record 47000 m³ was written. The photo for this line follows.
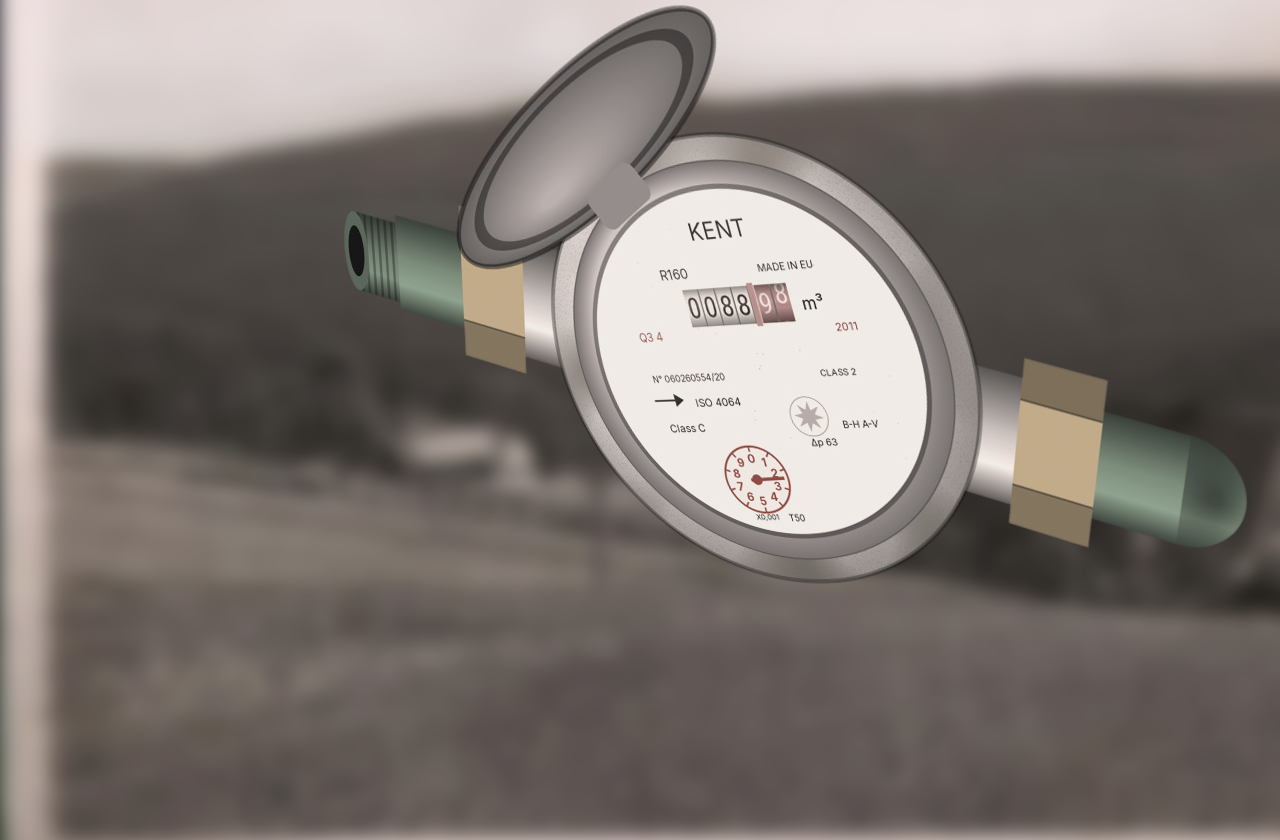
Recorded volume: 88.982 m³
